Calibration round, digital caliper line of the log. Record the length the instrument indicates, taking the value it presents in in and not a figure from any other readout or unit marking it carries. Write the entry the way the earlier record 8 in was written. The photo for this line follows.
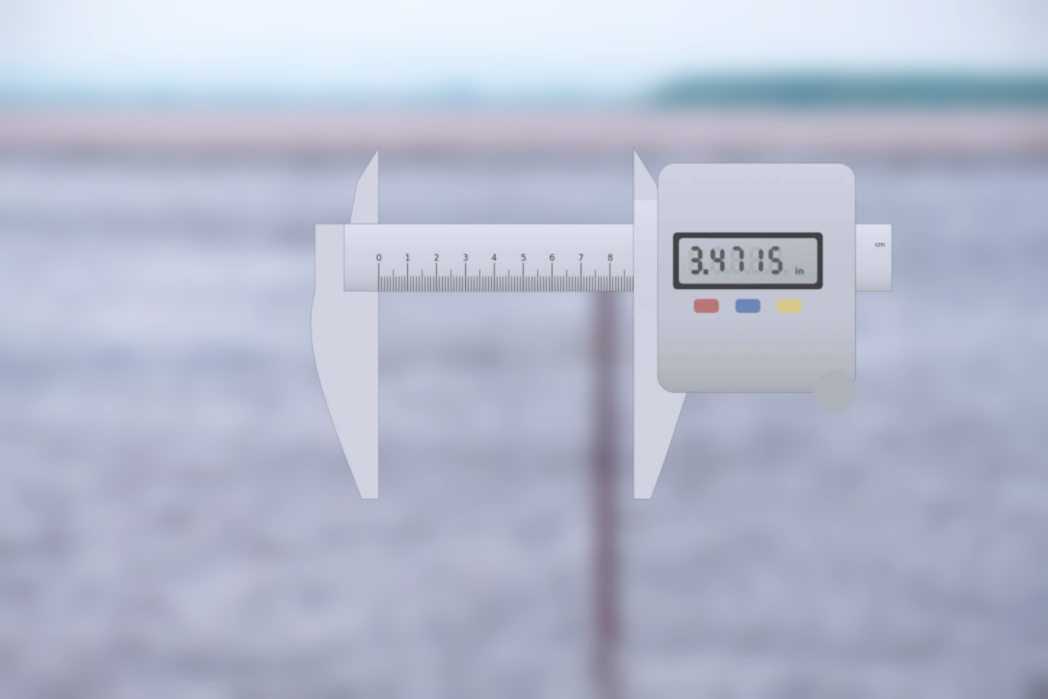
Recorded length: 3.4715 in
